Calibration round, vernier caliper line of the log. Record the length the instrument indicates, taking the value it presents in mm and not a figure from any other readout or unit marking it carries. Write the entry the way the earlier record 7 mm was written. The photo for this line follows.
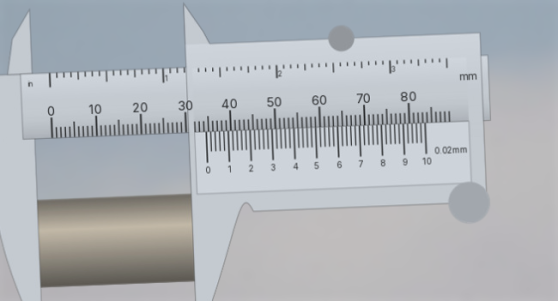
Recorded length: 34.5 mm
